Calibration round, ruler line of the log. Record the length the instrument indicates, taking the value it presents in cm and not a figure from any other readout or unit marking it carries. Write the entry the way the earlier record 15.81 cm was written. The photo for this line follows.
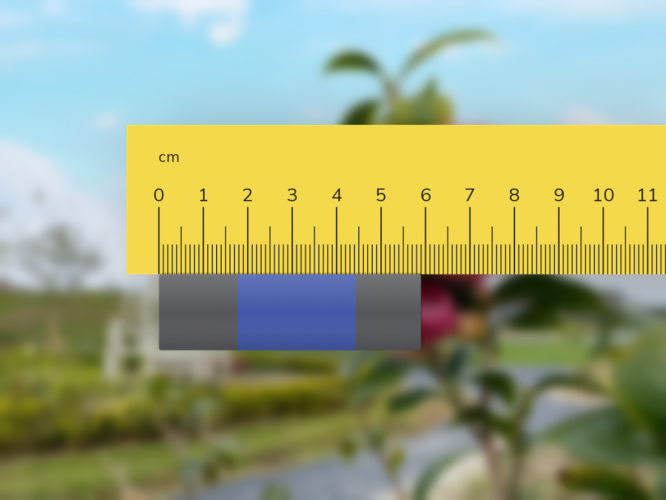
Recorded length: 5.9 cm
